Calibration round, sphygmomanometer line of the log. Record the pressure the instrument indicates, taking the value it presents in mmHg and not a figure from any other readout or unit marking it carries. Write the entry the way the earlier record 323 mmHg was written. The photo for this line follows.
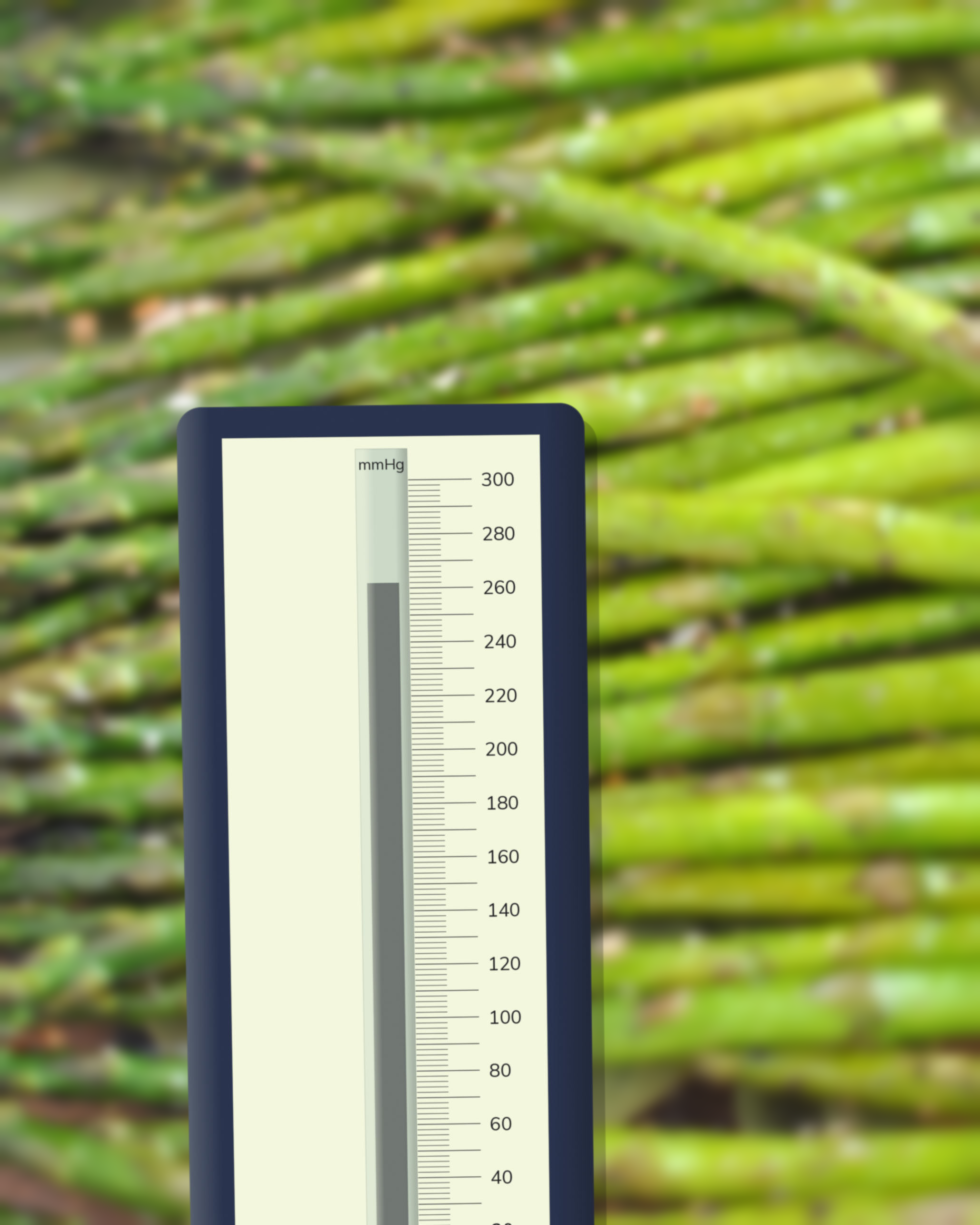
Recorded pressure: 262 mmHg
